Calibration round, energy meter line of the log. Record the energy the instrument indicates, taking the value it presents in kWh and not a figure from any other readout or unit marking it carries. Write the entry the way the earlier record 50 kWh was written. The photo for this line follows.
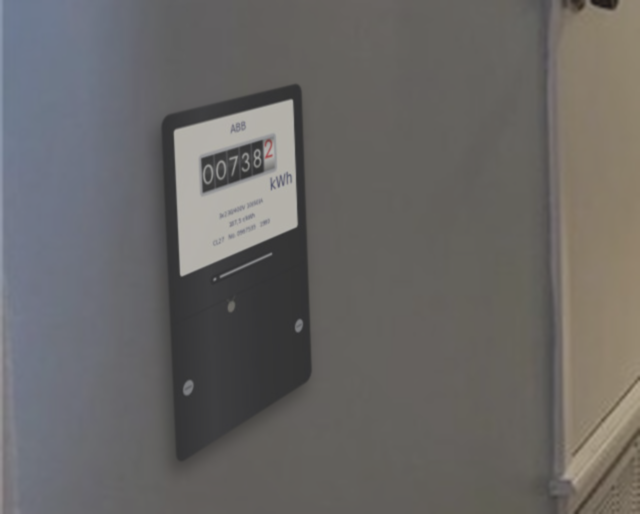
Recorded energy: 738.2 kWh
